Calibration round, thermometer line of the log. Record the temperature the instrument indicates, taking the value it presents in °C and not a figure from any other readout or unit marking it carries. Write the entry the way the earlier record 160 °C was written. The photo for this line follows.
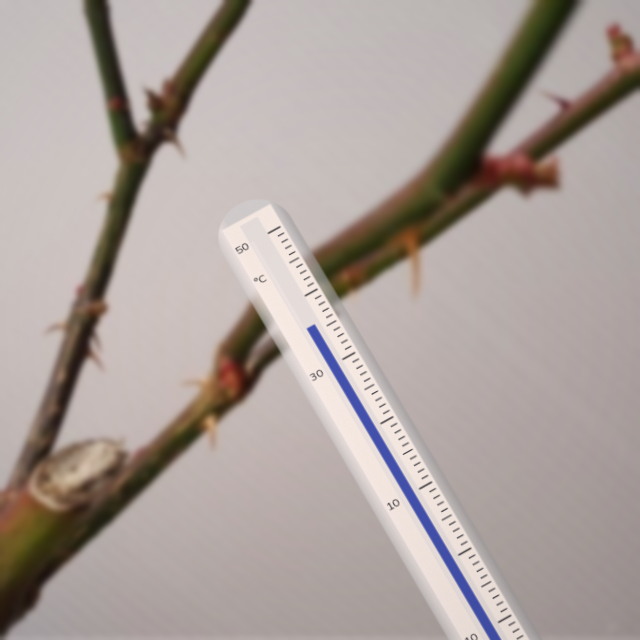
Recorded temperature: 36 °C
